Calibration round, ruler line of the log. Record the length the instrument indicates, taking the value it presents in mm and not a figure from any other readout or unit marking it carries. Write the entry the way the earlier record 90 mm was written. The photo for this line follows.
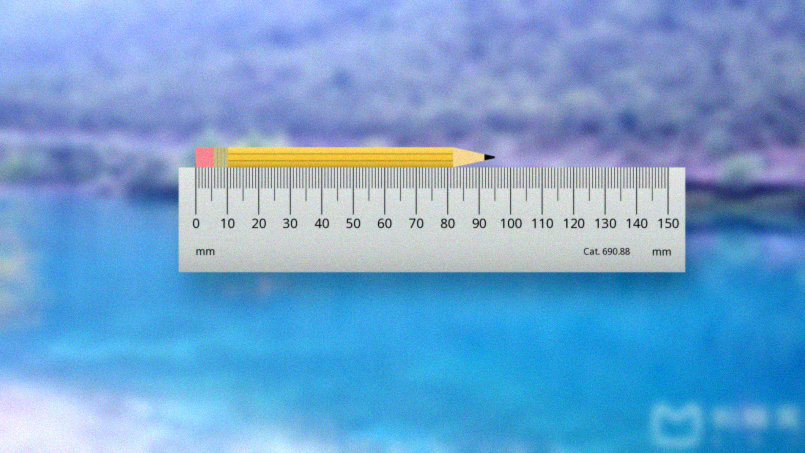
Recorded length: 95 mm
